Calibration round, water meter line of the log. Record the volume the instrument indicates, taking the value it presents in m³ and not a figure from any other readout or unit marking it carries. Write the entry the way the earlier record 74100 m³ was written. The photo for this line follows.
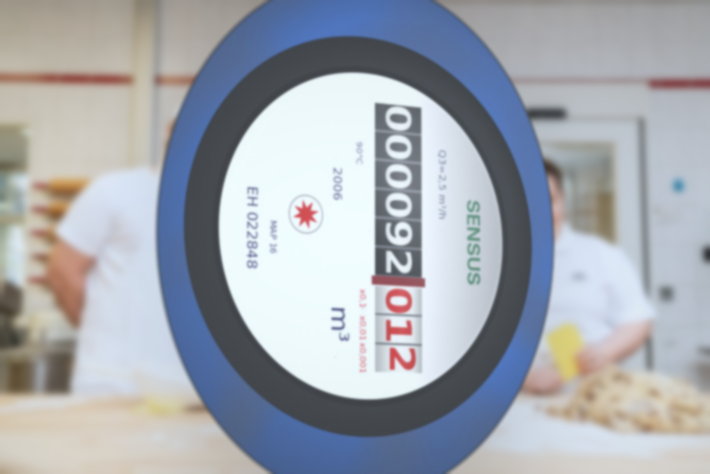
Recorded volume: 92.012 m³
